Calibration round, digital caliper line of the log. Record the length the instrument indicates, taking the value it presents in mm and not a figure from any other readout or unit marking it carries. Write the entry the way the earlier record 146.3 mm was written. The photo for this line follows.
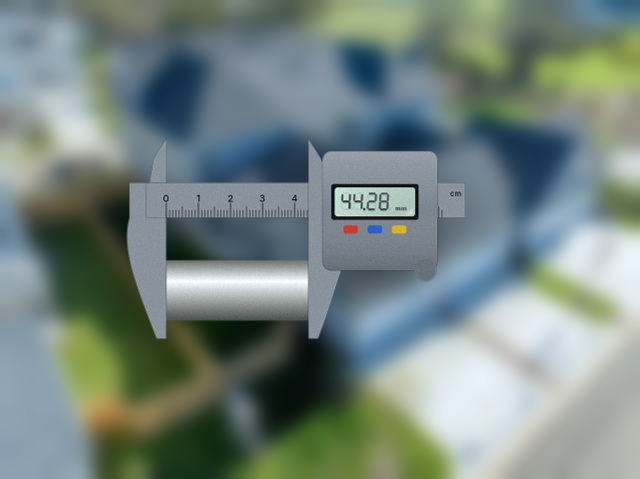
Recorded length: 44.28 mm
